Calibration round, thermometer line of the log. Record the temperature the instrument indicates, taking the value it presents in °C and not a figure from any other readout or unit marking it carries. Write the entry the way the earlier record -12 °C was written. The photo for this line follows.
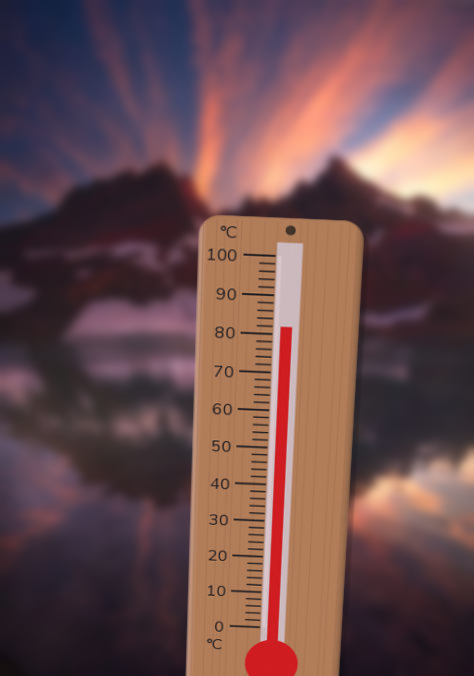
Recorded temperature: 82 °C
